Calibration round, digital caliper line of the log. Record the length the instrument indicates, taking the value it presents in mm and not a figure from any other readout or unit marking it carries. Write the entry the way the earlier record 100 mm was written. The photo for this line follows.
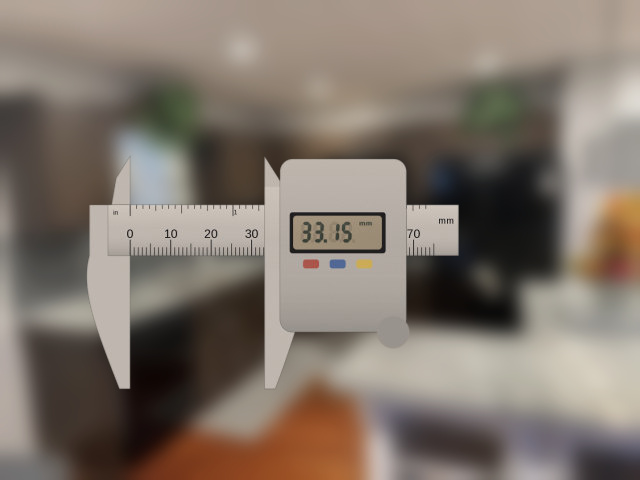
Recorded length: 33.15 mm
